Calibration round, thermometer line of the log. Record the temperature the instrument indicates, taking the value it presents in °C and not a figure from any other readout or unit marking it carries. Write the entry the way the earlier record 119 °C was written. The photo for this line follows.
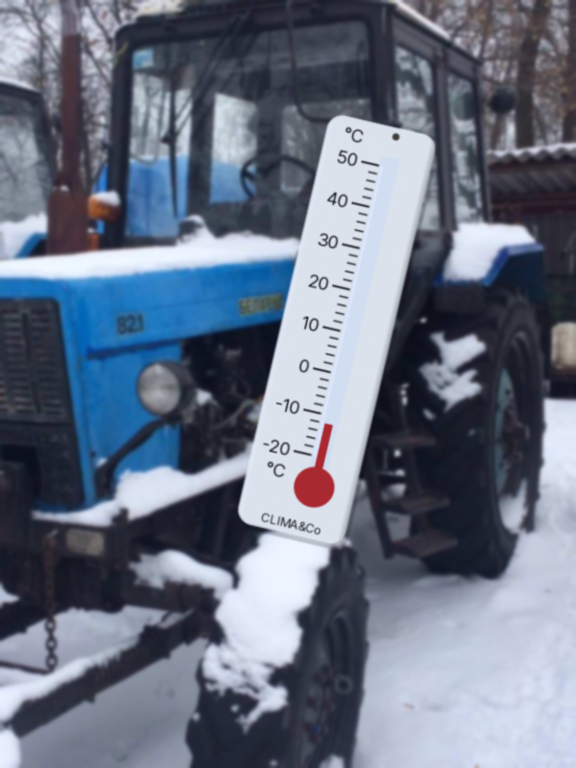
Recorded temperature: -12 °C
